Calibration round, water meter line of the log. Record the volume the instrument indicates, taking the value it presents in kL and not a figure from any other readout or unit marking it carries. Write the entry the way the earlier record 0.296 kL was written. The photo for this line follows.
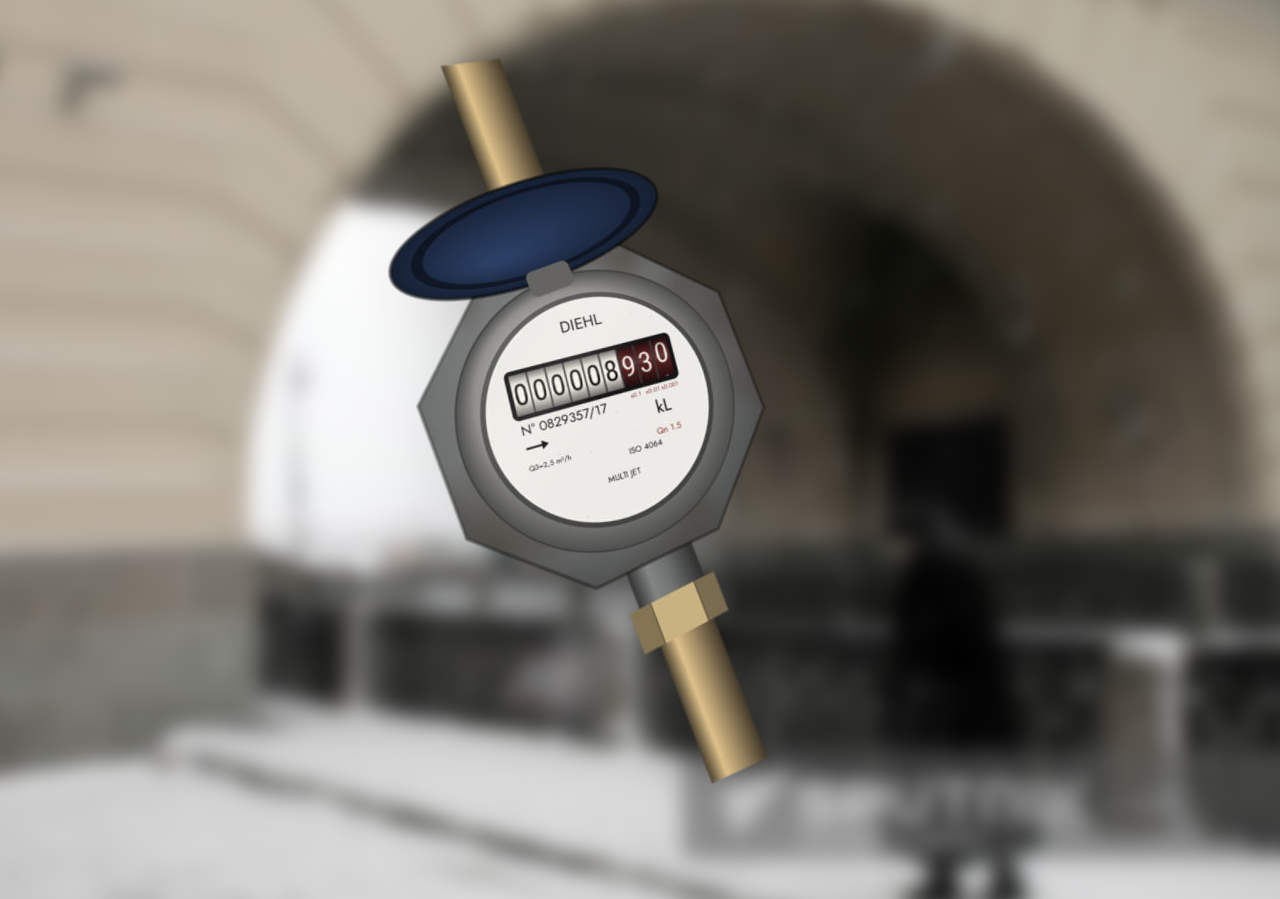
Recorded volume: 8.930 kL
